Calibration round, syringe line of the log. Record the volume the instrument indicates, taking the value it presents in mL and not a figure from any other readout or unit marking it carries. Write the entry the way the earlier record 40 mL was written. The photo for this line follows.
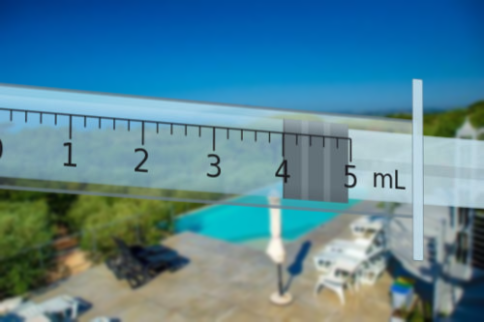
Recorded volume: 4 mL
